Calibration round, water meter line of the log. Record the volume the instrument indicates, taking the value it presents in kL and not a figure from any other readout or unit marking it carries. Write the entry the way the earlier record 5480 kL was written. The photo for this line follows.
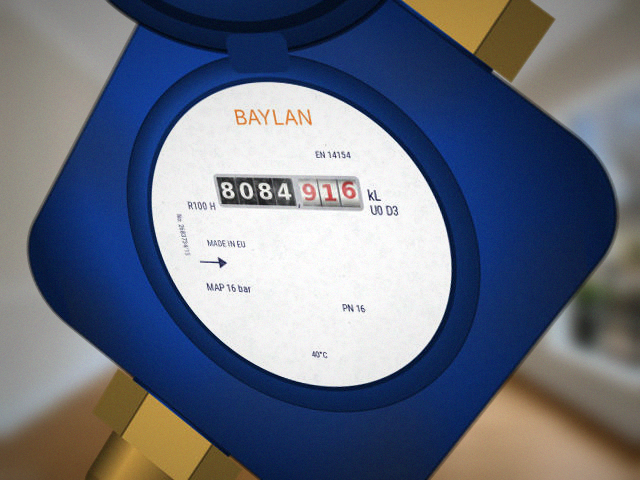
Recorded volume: 8084.916 kL
